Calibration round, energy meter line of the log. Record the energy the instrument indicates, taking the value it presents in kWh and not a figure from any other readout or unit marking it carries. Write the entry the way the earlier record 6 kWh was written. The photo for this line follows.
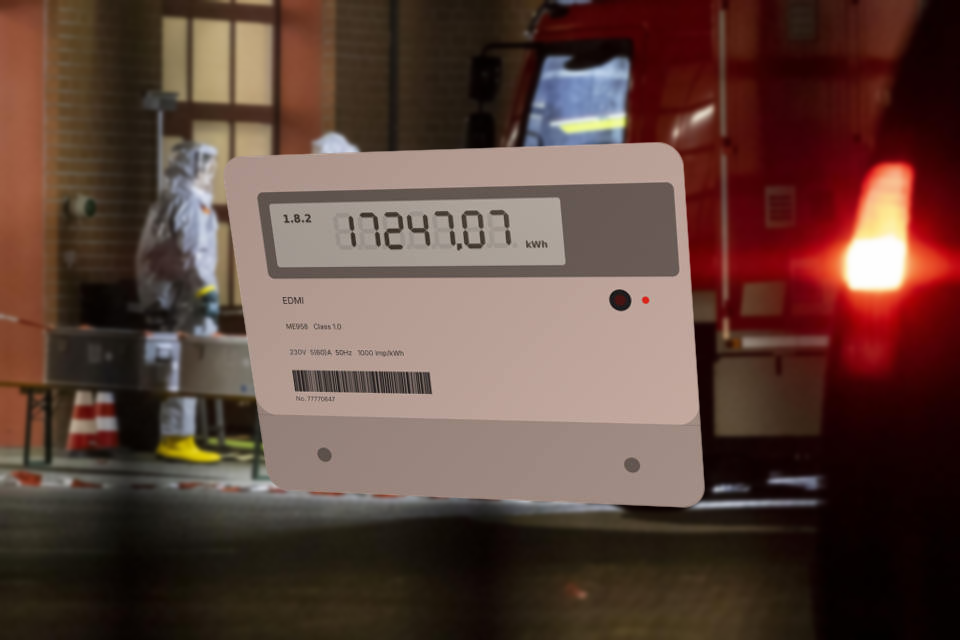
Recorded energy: 17247.07 kWh
